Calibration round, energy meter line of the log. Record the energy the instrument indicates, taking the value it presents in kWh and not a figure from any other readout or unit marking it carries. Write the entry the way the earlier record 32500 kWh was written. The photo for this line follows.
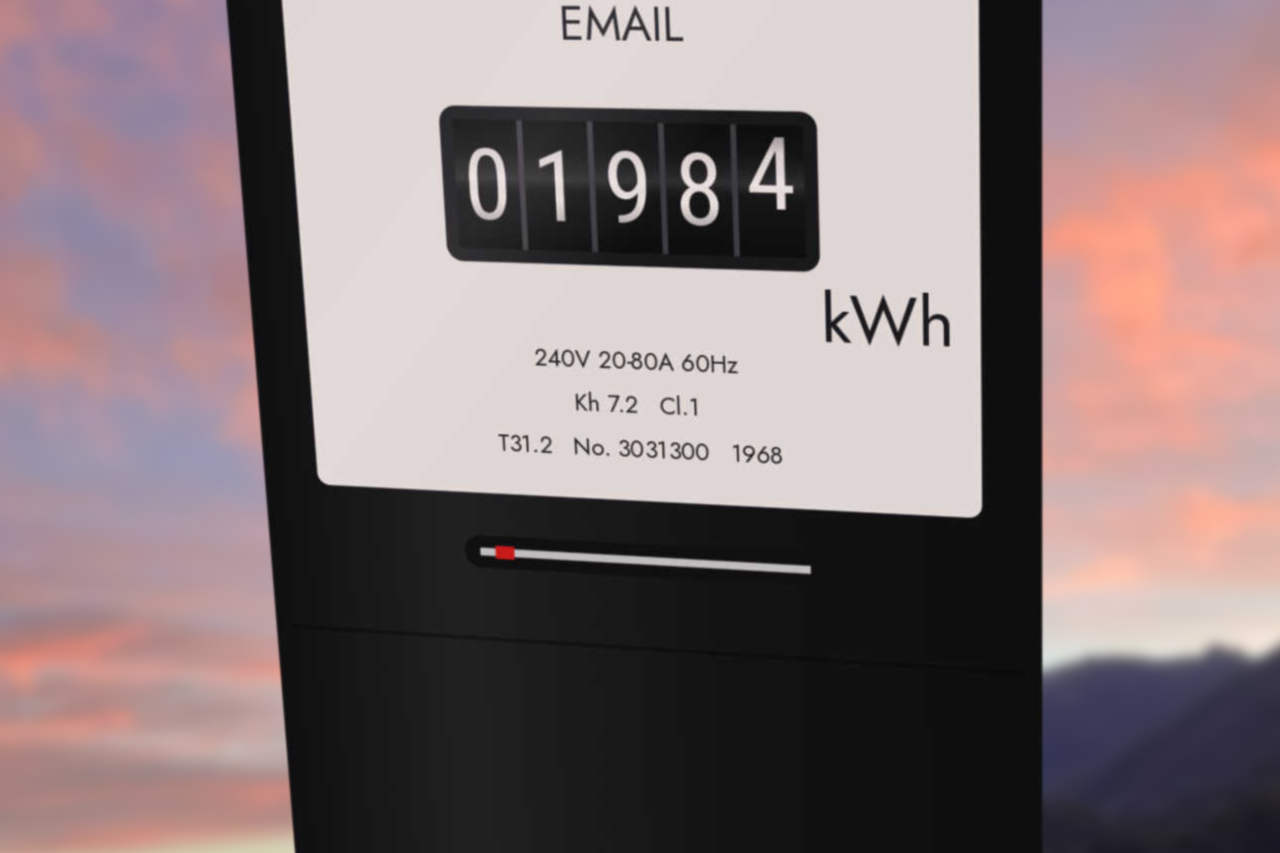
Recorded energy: 1984 kWh
